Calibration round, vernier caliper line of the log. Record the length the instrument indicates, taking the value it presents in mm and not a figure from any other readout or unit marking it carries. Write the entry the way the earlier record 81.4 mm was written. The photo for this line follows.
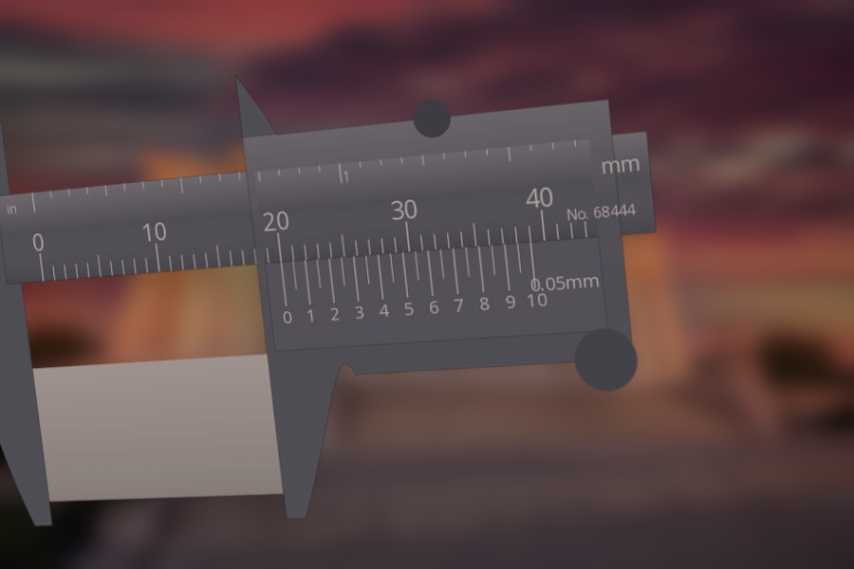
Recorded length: 20.0 mm
